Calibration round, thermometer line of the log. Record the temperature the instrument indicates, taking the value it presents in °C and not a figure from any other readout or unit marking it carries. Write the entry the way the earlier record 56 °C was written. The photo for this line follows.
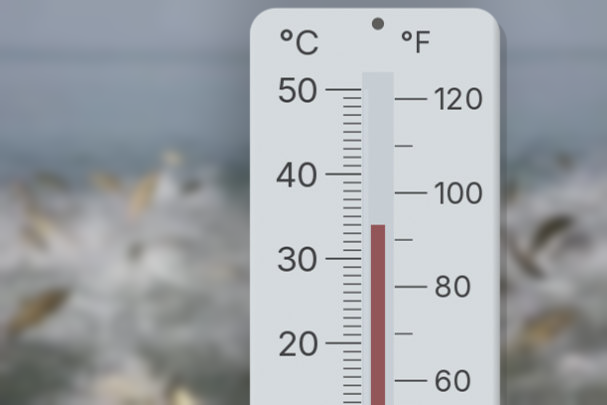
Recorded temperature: 34 °C
